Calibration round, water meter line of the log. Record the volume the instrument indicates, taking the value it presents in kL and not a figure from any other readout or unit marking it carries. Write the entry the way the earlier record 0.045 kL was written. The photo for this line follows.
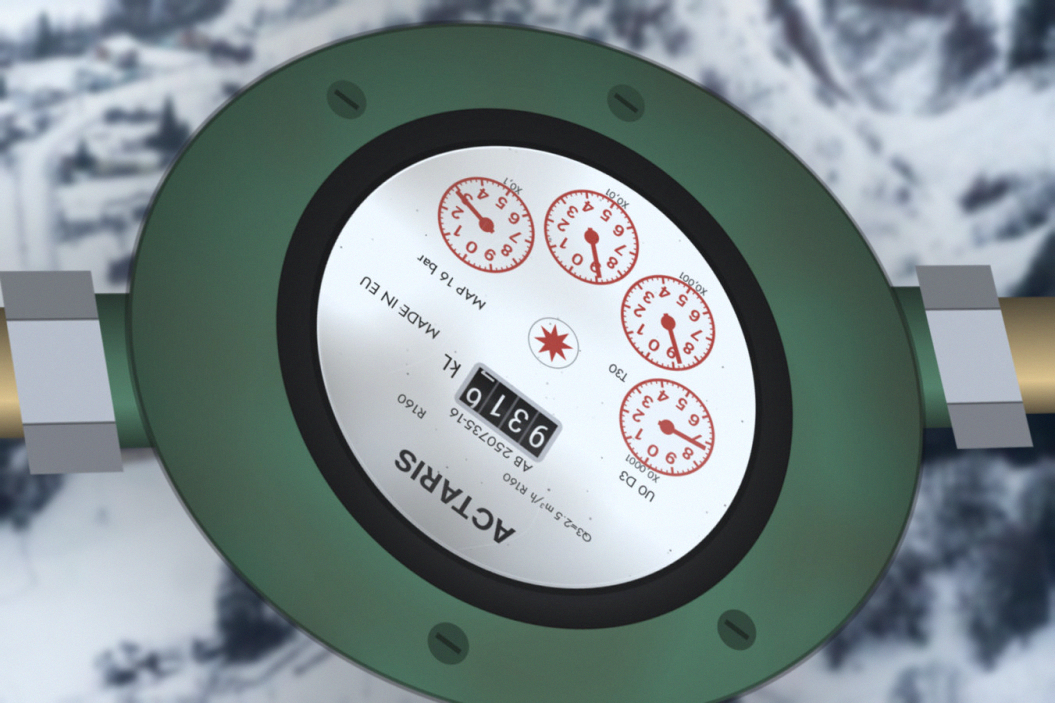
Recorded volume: 9316.2887 kL
